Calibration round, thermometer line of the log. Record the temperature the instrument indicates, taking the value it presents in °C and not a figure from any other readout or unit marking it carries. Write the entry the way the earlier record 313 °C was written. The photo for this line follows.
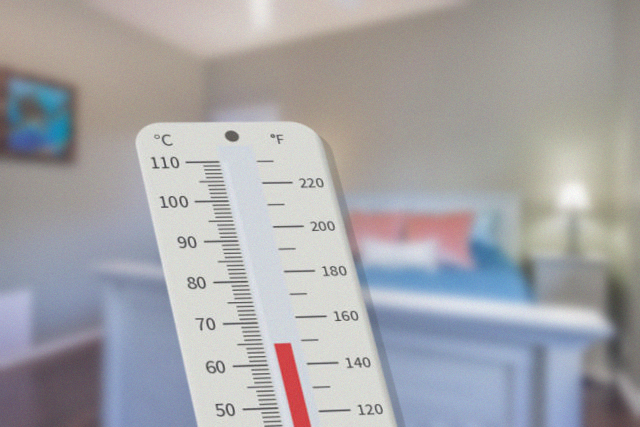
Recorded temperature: 65 °C
